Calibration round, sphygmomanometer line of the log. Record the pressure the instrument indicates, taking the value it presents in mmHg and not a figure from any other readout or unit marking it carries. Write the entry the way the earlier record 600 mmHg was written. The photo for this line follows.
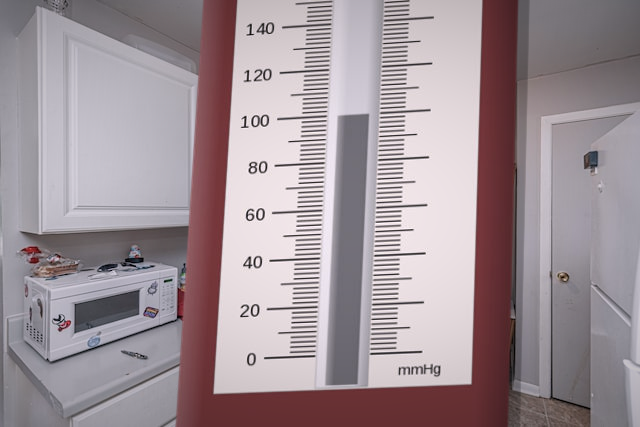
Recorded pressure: 100 mmHg
